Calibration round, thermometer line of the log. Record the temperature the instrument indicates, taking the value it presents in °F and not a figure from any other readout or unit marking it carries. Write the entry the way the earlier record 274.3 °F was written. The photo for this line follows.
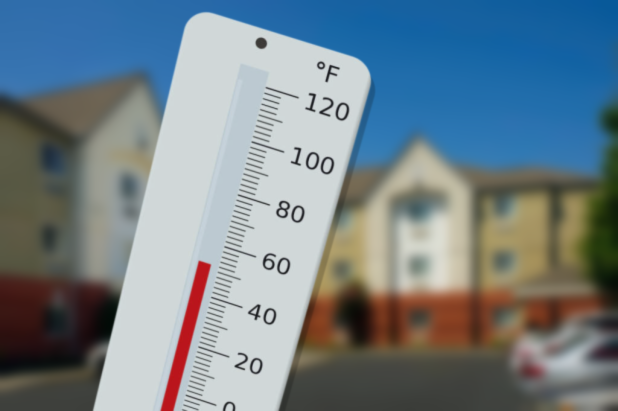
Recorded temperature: 52 °F
